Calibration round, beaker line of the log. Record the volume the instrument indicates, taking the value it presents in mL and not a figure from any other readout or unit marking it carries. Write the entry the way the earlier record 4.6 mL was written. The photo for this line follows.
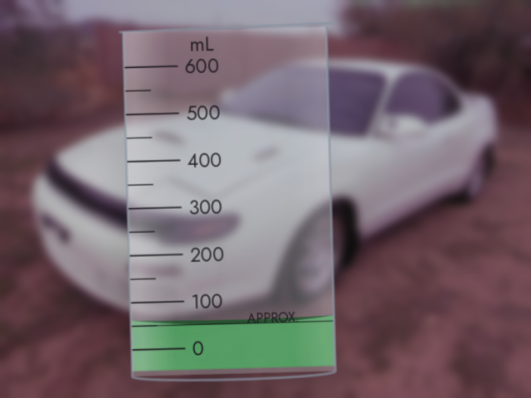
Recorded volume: 50 mL
